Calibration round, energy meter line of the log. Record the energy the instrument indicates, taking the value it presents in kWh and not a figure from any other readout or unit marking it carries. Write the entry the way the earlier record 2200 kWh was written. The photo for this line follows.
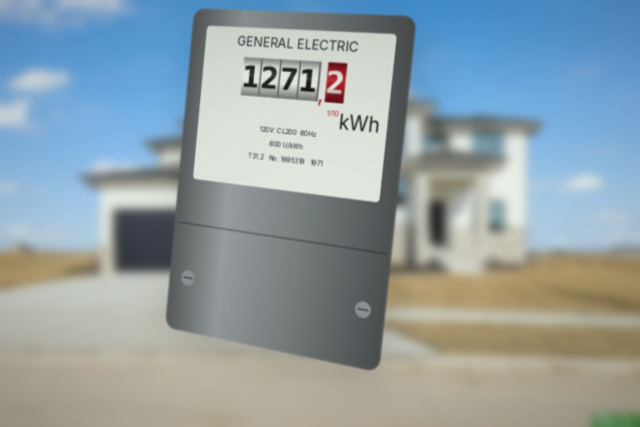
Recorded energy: 1271.2 kWh
